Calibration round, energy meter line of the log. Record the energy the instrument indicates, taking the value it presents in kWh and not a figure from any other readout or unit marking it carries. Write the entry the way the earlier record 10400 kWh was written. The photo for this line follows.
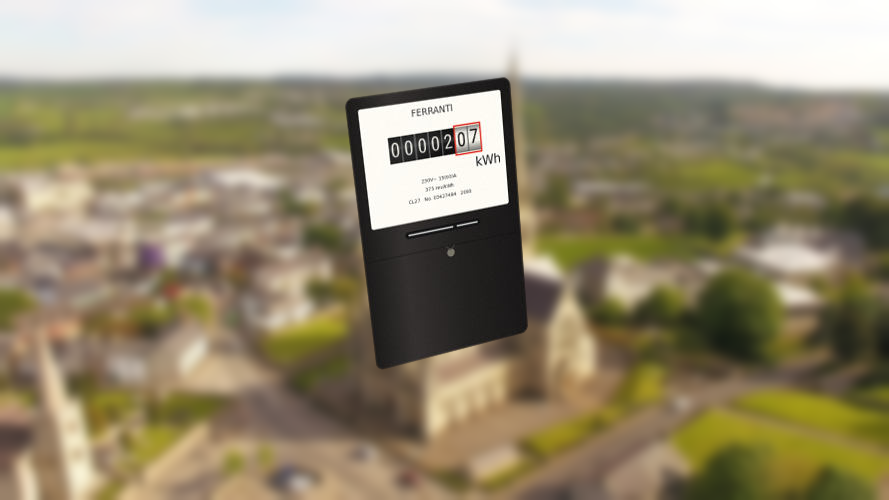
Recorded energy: 2.07 kWh
